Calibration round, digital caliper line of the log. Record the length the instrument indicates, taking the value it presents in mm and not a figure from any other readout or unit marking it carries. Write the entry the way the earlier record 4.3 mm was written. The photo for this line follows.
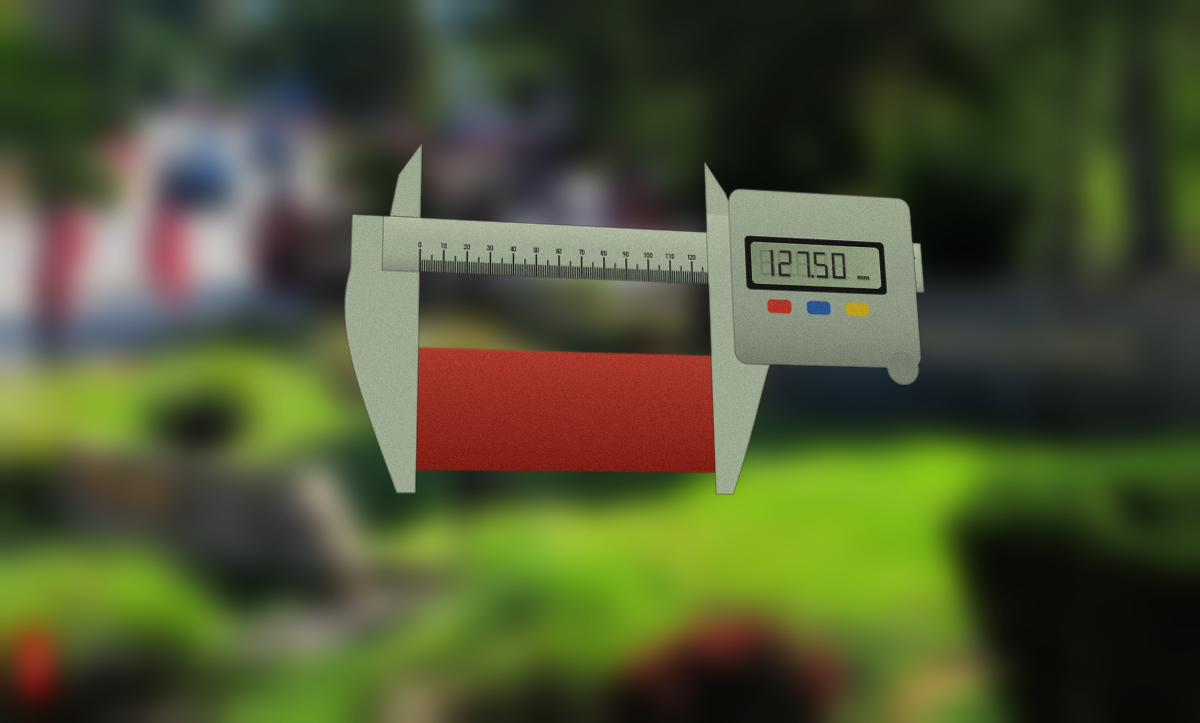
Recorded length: 127.50 mm
